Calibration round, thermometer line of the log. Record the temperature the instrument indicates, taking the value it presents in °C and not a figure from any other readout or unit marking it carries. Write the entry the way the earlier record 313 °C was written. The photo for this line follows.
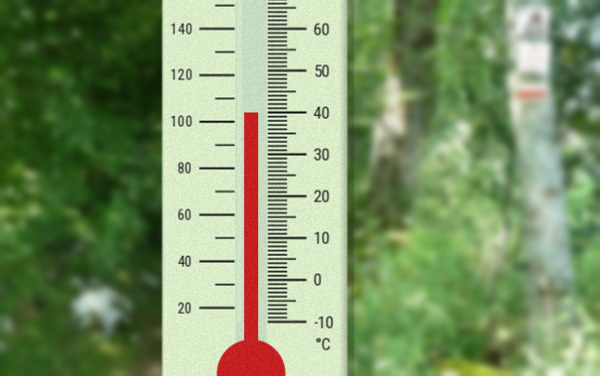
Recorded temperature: 40 °C
